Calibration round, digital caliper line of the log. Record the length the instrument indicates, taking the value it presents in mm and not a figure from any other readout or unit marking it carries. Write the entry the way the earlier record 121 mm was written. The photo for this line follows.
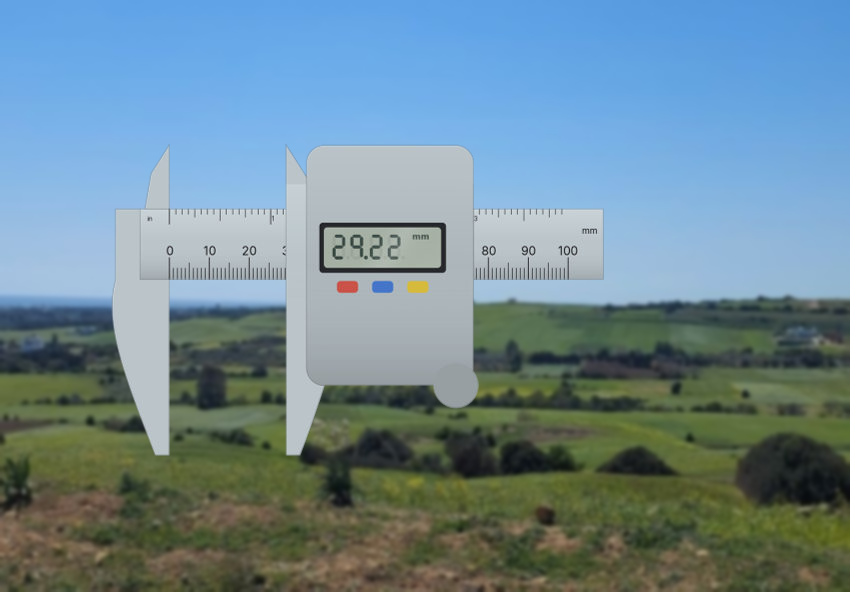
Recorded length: 29.22 mm
